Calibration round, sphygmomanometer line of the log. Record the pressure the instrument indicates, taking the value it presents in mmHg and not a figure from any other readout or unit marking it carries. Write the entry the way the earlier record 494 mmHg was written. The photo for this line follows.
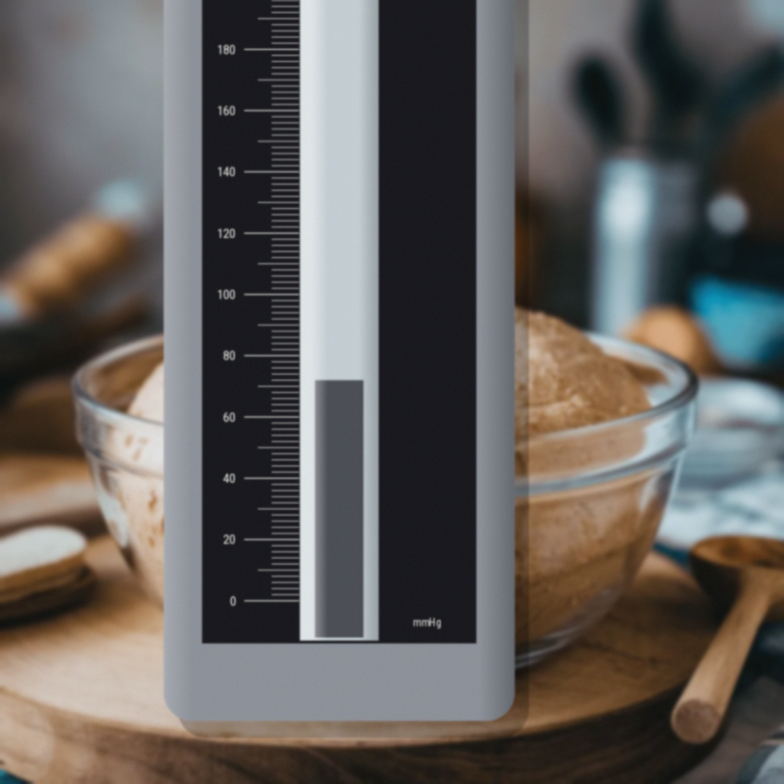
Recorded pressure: 72 mmHg
